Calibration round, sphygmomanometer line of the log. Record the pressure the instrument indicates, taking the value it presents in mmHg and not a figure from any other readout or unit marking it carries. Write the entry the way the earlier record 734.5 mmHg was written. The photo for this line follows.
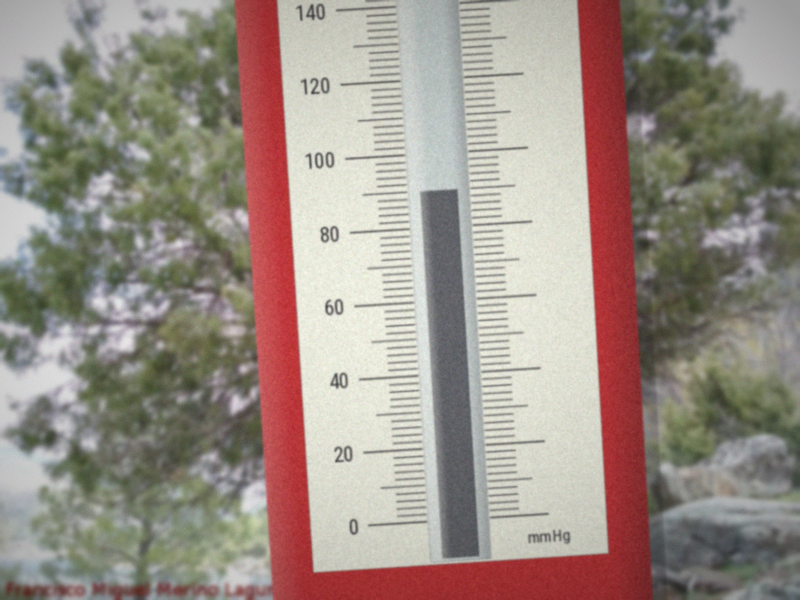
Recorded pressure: 90 mmHg
